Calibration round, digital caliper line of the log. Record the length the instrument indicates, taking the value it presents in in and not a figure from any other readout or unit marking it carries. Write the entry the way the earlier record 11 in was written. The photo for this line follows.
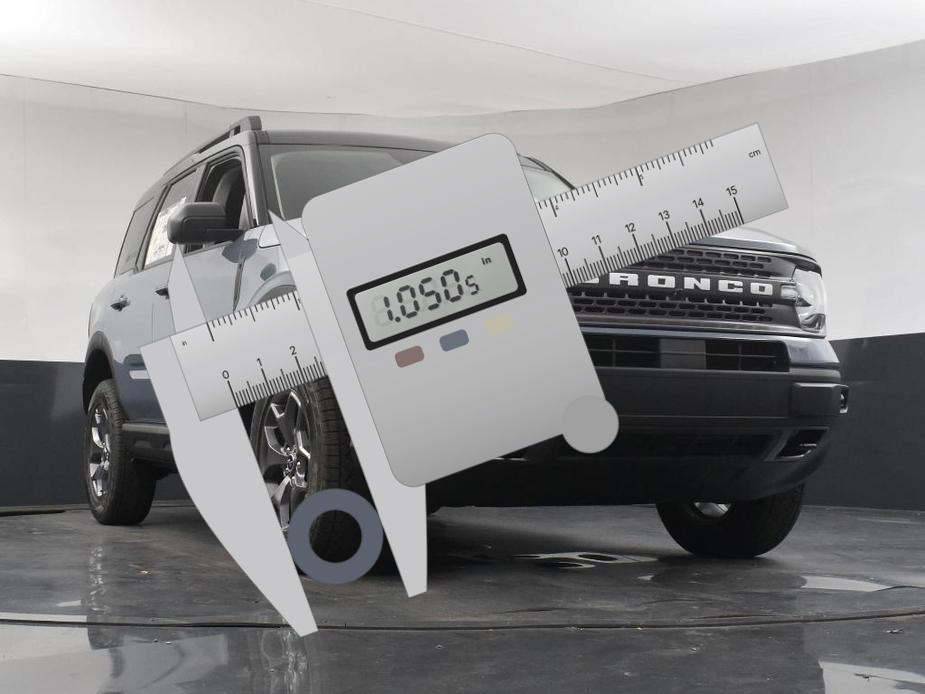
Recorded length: 1.0505 in
